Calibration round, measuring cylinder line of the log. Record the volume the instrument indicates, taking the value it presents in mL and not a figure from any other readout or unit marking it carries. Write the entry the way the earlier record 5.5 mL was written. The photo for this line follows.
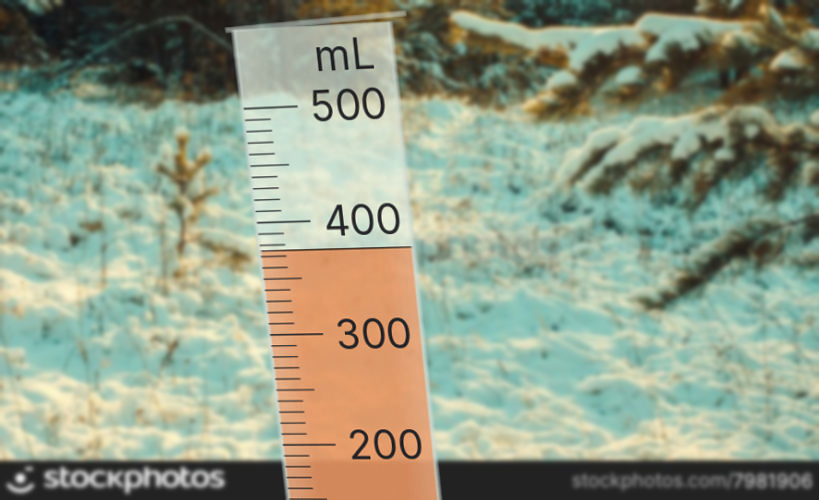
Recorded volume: 375 mL
